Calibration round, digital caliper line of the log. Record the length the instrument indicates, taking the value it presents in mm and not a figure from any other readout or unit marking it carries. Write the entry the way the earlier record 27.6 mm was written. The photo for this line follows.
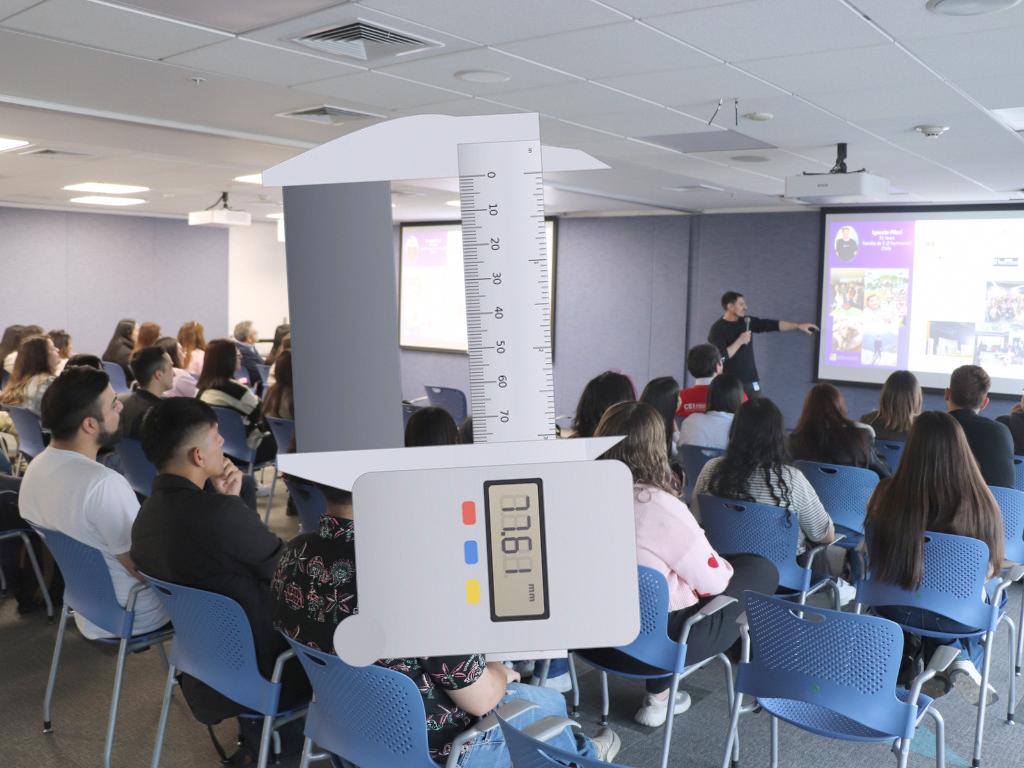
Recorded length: 77.61 mm
